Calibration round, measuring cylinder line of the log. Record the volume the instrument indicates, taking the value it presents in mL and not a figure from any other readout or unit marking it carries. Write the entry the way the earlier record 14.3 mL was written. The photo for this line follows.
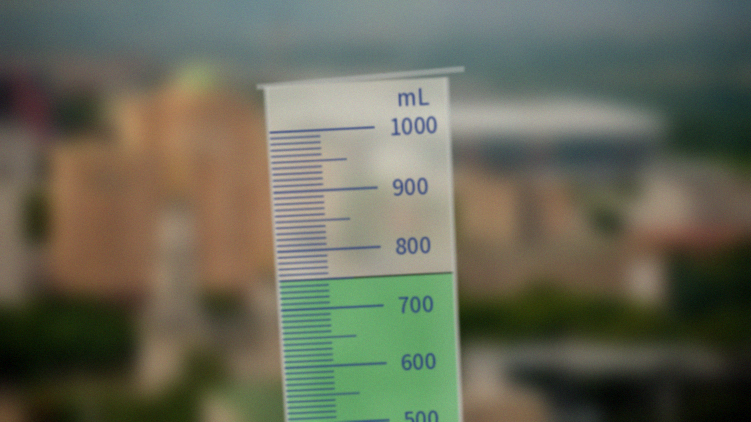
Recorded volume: 750 mL
